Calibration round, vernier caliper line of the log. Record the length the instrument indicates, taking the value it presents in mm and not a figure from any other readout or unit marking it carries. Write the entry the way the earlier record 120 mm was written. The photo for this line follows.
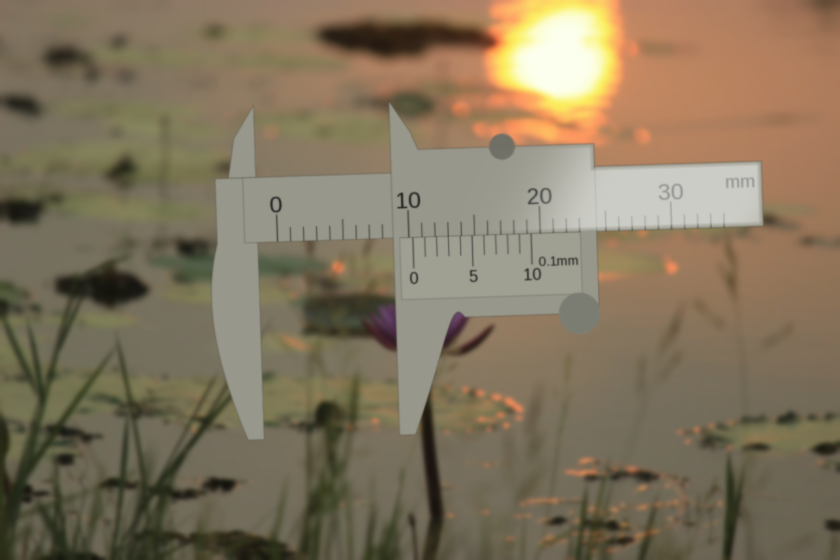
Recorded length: 10.3 mm
